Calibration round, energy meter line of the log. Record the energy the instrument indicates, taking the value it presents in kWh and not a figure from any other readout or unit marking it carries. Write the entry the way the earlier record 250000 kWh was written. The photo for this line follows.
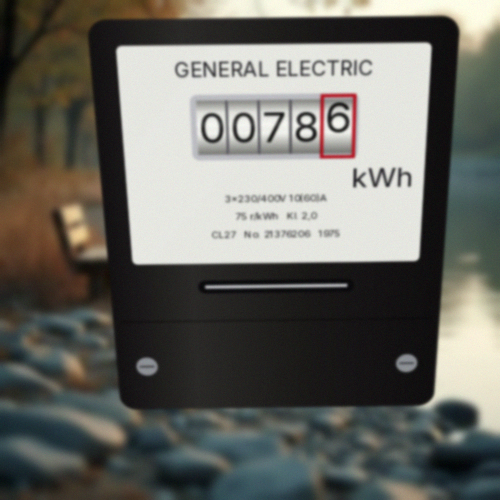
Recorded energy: 78.6 kWh
